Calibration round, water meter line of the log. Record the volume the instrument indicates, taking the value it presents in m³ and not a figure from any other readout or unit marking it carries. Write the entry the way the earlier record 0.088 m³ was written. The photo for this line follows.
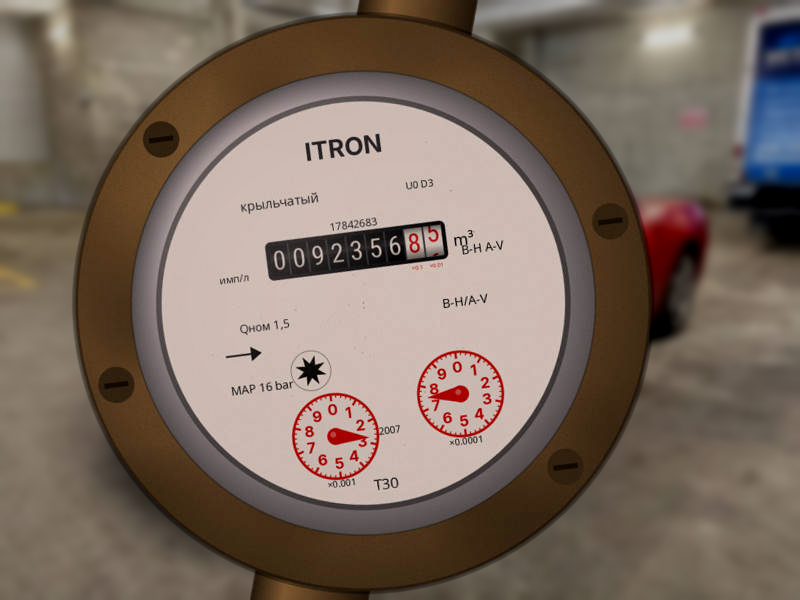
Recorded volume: 92356.8527 m³
